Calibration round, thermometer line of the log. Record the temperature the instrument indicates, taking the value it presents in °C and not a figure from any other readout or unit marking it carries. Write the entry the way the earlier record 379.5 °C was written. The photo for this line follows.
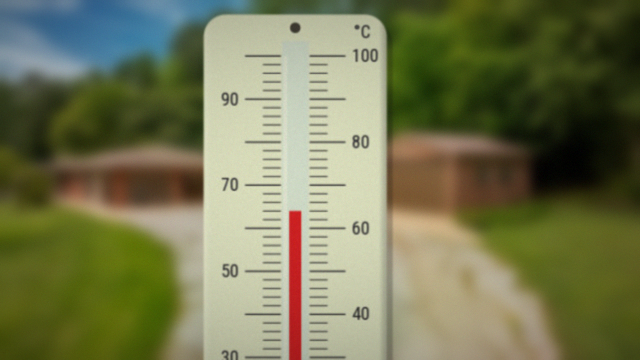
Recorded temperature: 64 °C
